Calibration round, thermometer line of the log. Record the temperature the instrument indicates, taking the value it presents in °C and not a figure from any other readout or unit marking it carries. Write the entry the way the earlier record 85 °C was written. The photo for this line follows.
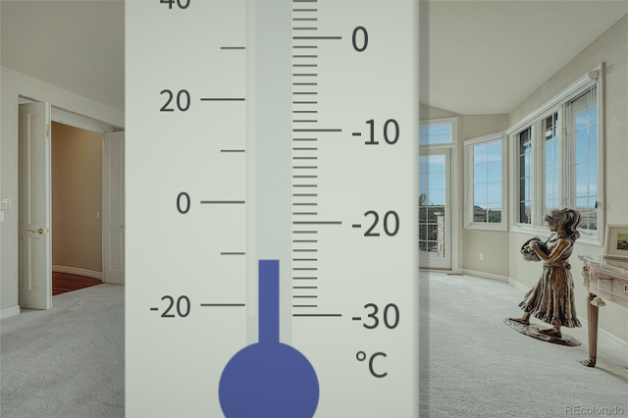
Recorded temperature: -24 °C
